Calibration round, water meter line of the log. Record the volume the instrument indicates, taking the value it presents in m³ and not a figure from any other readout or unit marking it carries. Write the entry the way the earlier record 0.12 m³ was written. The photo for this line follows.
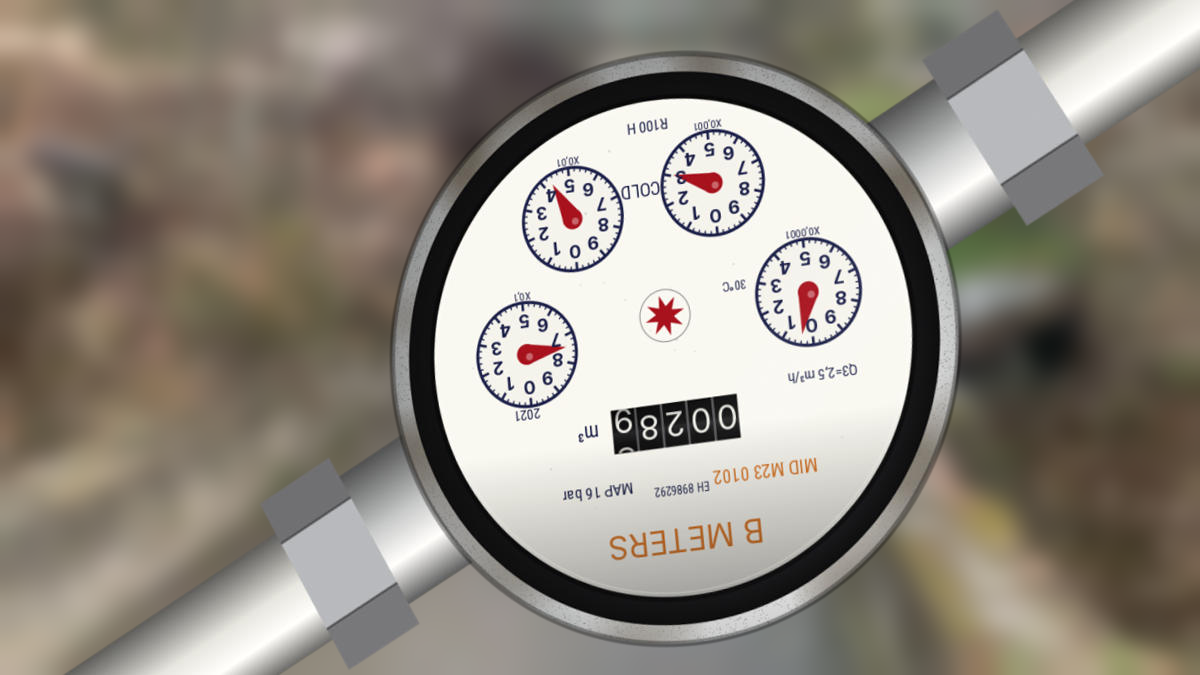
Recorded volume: 288.7430 m³
